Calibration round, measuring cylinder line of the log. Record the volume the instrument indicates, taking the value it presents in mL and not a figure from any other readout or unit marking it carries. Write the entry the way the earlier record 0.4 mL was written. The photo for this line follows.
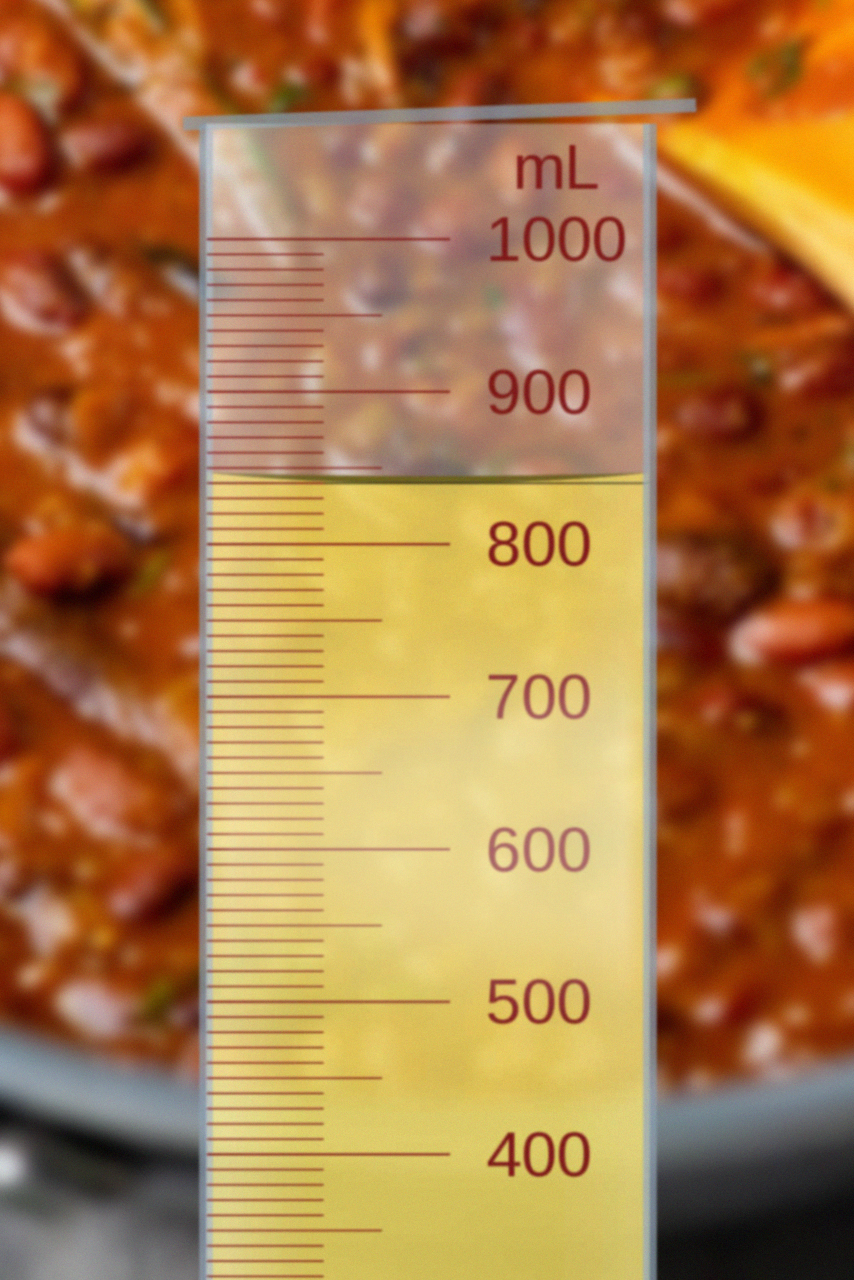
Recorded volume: 840 mL
